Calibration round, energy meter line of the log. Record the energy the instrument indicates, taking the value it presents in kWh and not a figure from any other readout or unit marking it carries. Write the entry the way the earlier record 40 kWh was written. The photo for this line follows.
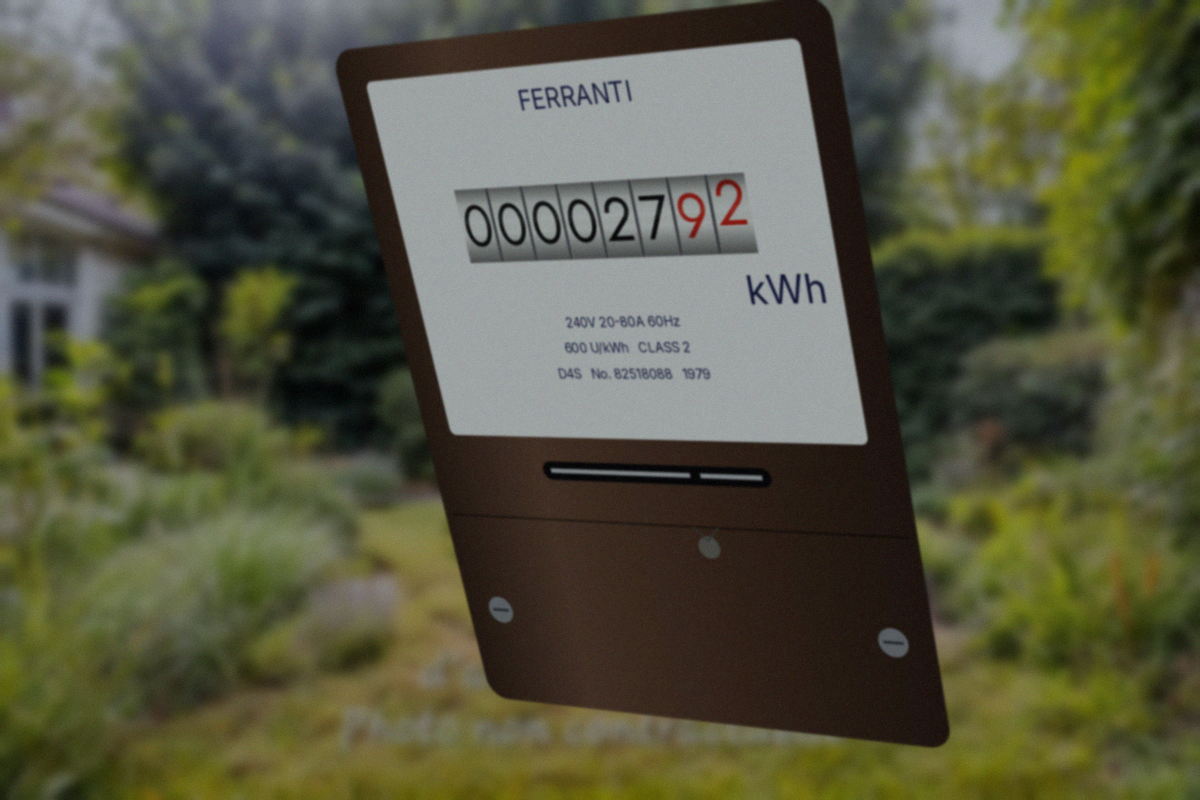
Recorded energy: 27.92 kWh
